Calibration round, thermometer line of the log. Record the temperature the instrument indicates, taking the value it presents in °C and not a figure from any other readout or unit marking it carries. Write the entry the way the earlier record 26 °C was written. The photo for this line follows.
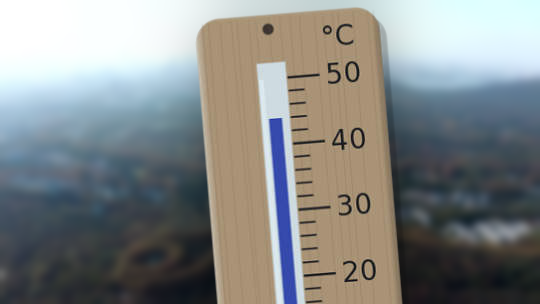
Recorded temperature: 44 °C
